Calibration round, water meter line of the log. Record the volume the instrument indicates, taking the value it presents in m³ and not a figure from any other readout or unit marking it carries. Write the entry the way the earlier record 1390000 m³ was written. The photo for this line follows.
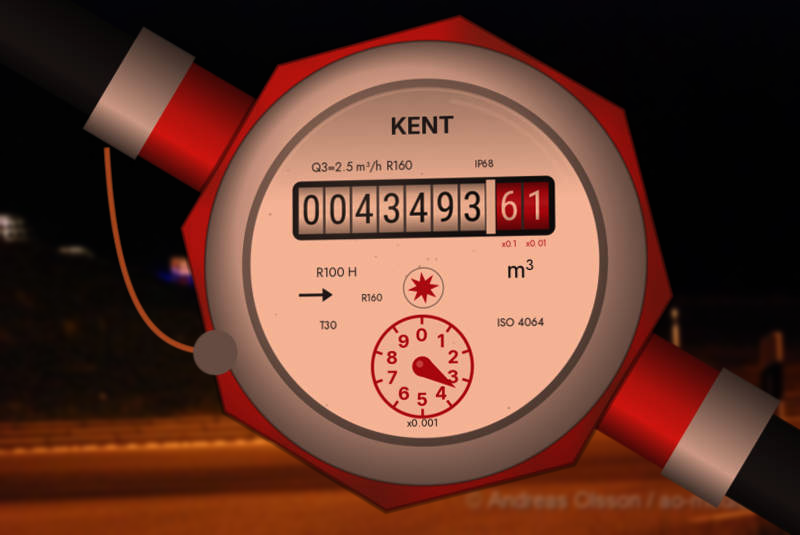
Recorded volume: 43493.613 m³
